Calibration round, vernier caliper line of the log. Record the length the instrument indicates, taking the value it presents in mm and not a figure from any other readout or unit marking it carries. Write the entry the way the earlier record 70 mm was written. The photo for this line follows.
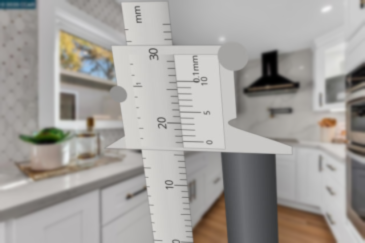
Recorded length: 17.2 mm
